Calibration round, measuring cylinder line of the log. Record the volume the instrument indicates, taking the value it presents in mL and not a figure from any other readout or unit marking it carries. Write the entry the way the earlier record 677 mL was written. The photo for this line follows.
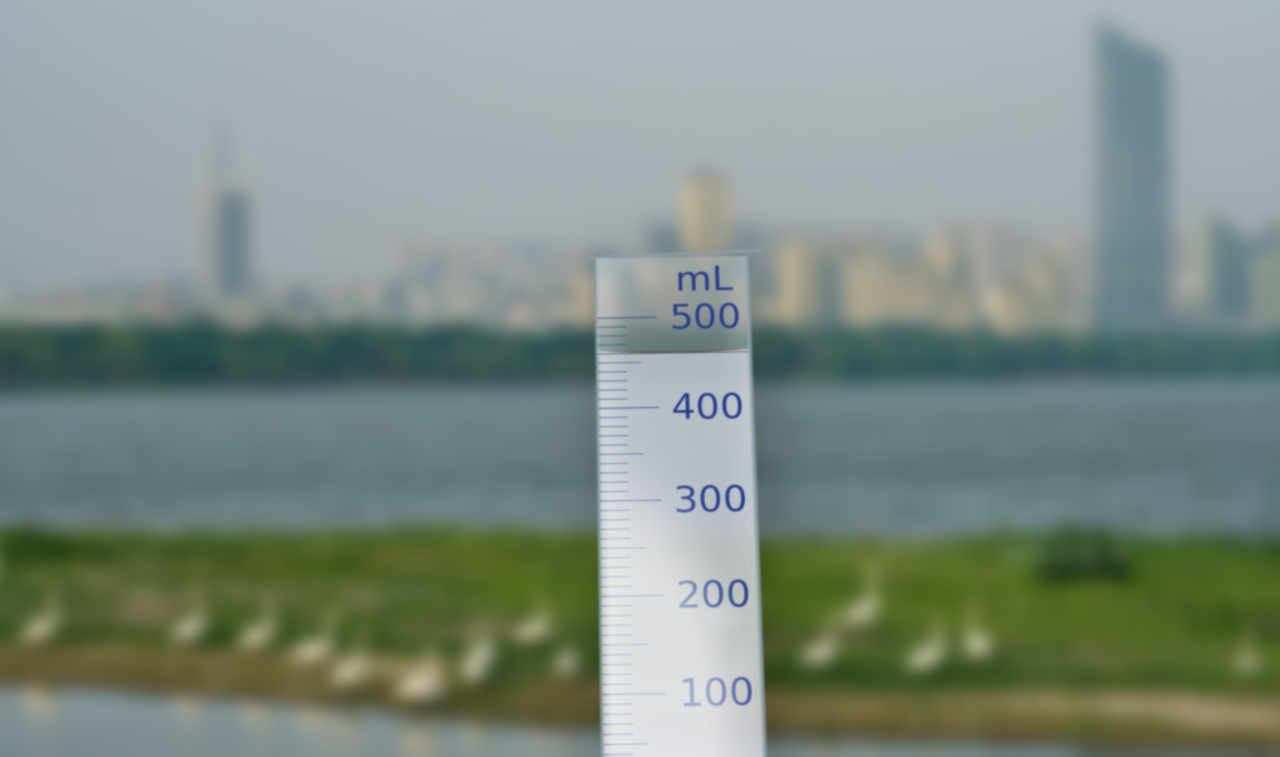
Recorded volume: 460 mL
